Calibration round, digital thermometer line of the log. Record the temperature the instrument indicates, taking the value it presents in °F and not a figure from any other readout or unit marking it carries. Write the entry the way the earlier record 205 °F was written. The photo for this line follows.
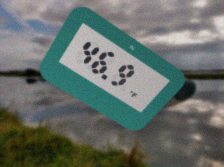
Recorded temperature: 46.9 °F
